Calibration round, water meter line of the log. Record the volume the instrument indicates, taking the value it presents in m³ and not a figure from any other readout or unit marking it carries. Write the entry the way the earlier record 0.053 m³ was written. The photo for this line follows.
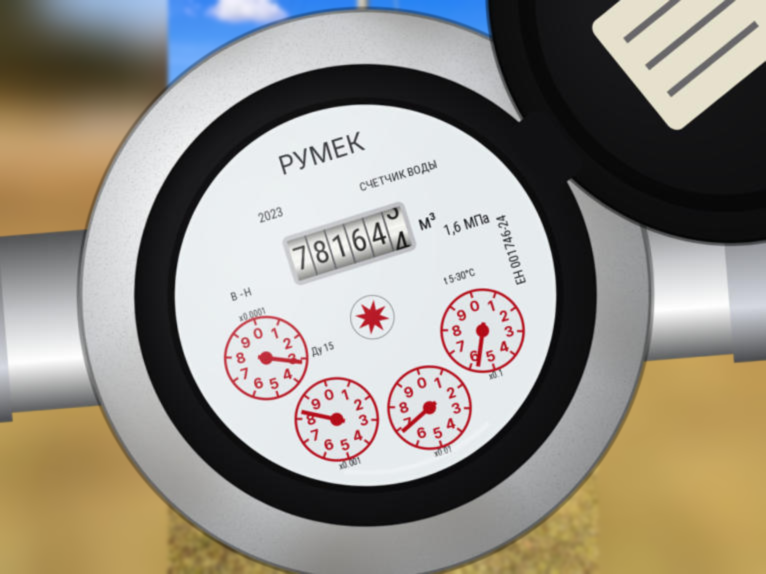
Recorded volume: 781643.5683 m³
